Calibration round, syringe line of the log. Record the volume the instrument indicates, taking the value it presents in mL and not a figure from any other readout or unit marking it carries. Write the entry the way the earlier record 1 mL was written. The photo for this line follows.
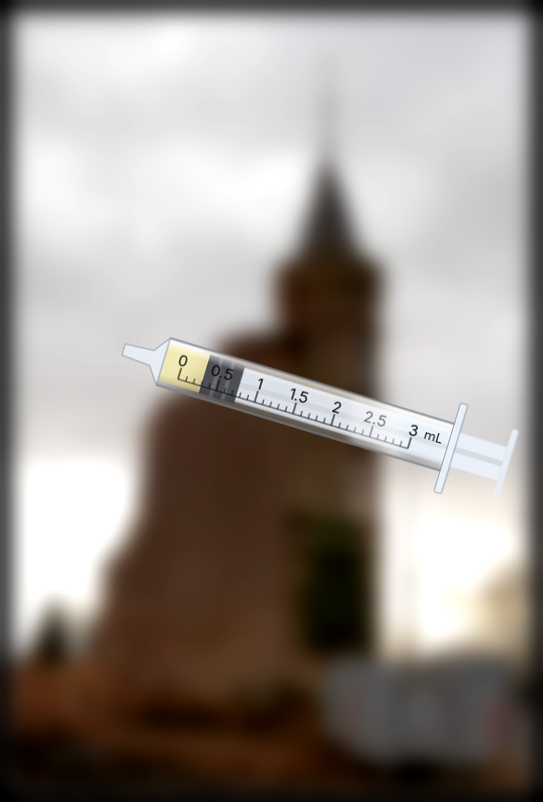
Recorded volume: 0.3 mL
